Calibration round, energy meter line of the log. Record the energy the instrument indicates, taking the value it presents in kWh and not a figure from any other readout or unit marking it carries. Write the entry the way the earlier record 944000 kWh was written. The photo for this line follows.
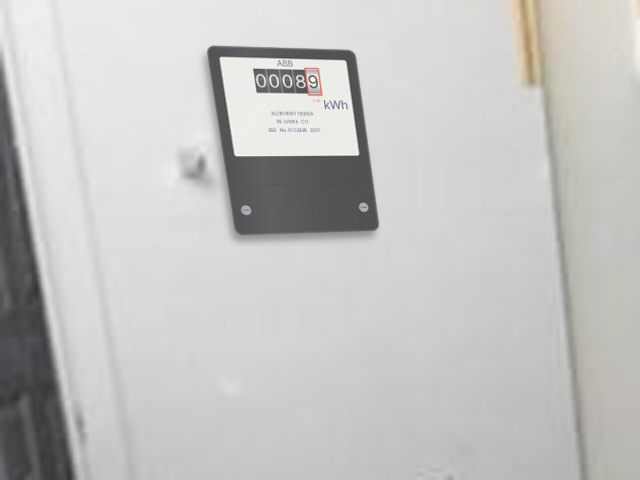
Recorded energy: 8.9 kWh
